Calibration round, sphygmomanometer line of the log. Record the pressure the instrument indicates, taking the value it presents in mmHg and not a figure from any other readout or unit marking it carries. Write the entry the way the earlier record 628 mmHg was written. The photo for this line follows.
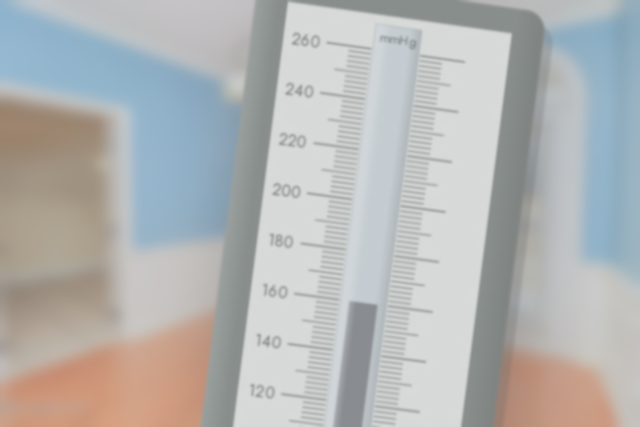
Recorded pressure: 160 mmHg
